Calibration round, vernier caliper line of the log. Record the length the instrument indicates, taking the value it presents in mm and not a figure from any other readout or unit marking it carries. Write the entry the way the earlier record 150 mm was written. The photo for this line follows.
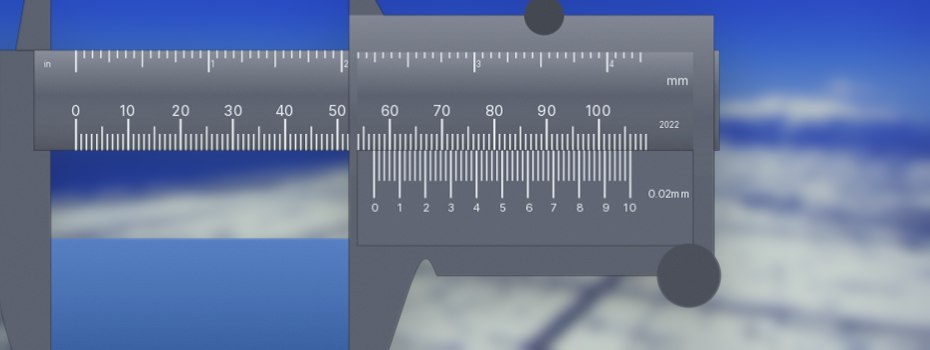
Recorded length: 57.0 mm
